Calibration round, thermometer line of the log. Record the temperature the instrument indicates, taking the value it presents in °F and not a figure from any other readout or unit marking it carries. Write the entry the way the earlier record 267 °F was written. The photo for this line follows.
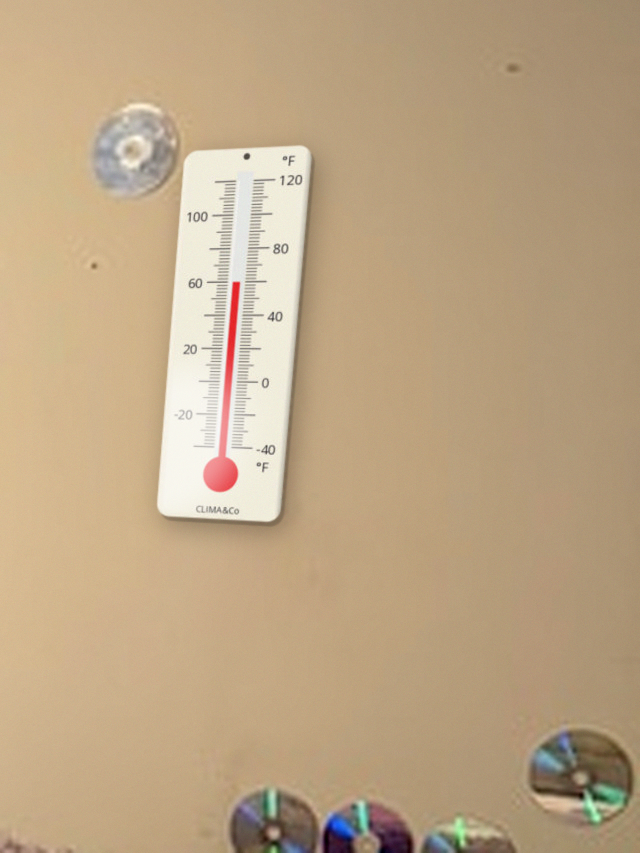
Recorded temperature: 60 °F
